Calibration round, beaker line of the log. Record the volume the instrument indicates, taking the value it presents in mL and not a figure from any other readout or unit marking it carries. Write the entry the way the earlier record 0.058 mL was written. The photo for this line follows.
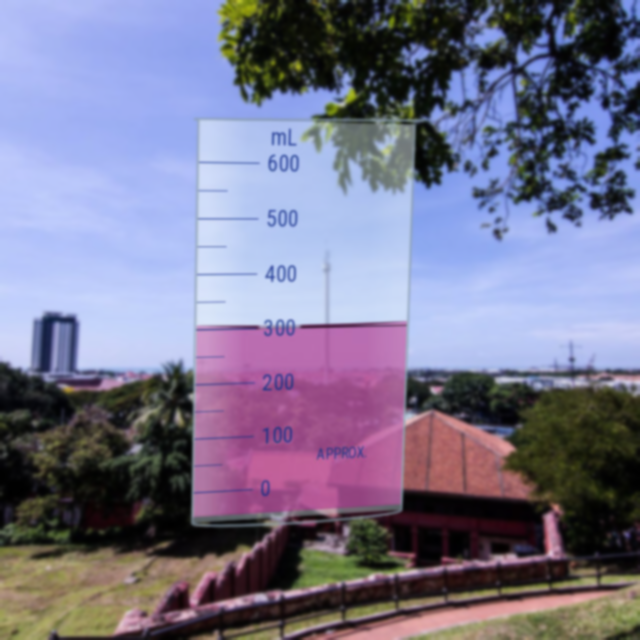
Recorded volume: 300 mL
